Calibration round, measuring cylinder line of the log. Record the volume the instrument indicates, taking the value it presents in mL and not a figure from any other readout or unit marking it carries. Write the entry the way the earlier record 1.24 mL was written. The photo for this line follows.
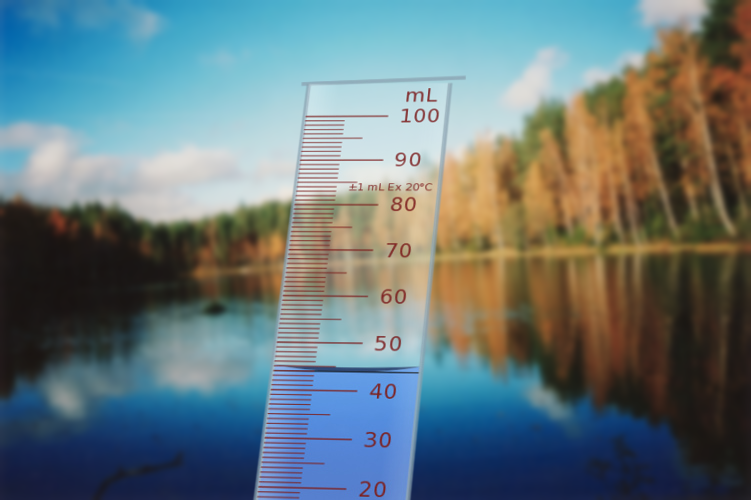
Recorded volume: 44 mL
